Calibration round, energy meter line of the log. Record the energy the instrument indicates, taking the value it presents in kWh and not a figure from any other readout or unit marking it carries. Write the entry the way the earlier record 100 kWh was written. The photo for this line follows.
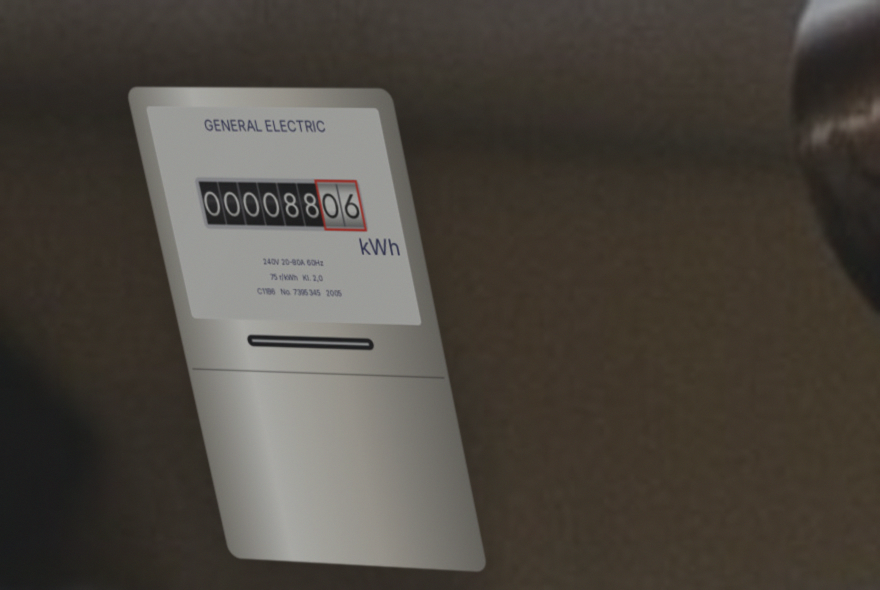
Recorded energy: 88.06 kWh
